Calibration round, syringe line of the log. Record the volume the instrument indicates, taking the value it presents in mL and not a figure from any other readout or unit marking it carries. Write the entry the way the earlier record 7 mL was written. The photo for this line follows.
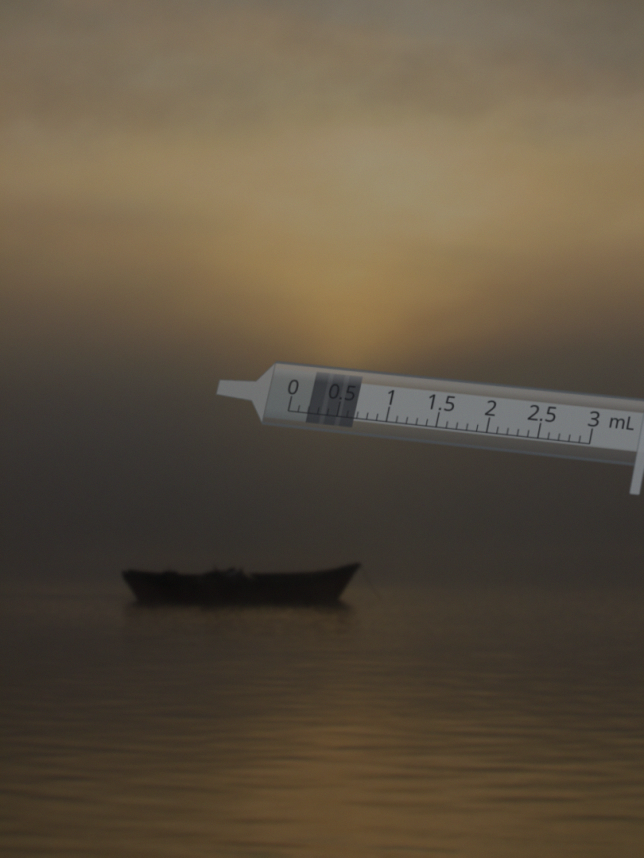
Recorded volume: 0.2 mL
